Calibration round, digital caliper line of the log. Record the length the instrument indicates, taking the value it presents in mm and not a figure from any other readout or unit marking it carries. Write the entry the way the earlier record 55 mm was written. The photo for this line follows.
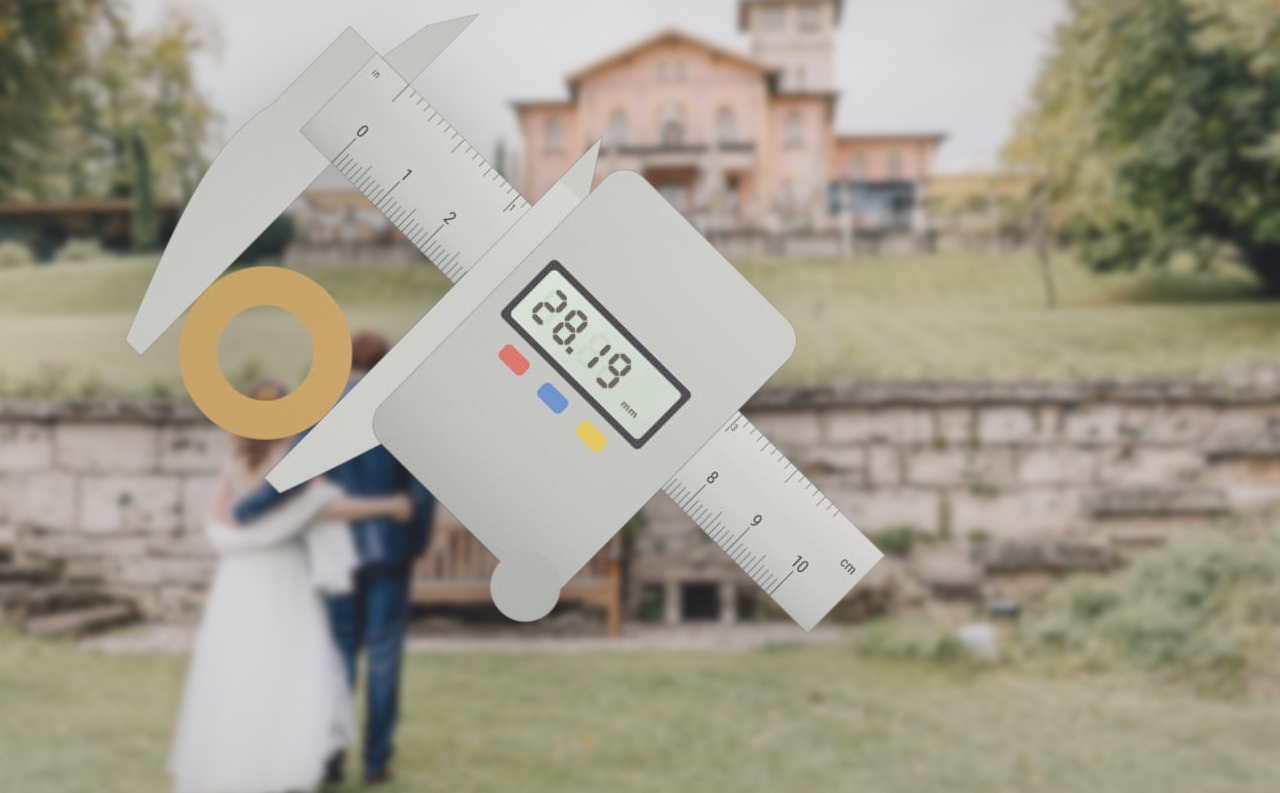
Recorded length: 28.19 mm
